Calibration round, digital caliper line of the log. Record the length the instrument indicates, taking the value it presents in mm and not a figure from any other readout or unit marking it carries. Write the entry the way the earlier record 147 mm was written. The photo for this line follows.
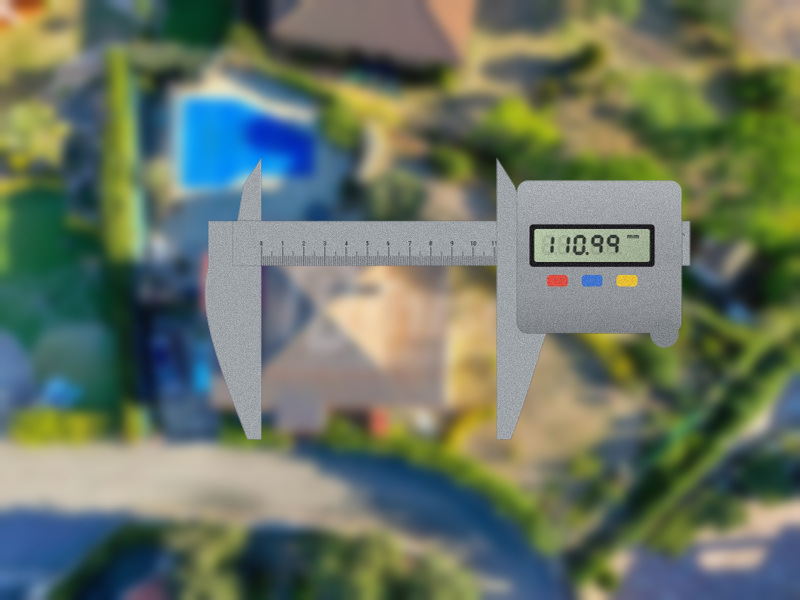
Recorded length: 110.99 mm
